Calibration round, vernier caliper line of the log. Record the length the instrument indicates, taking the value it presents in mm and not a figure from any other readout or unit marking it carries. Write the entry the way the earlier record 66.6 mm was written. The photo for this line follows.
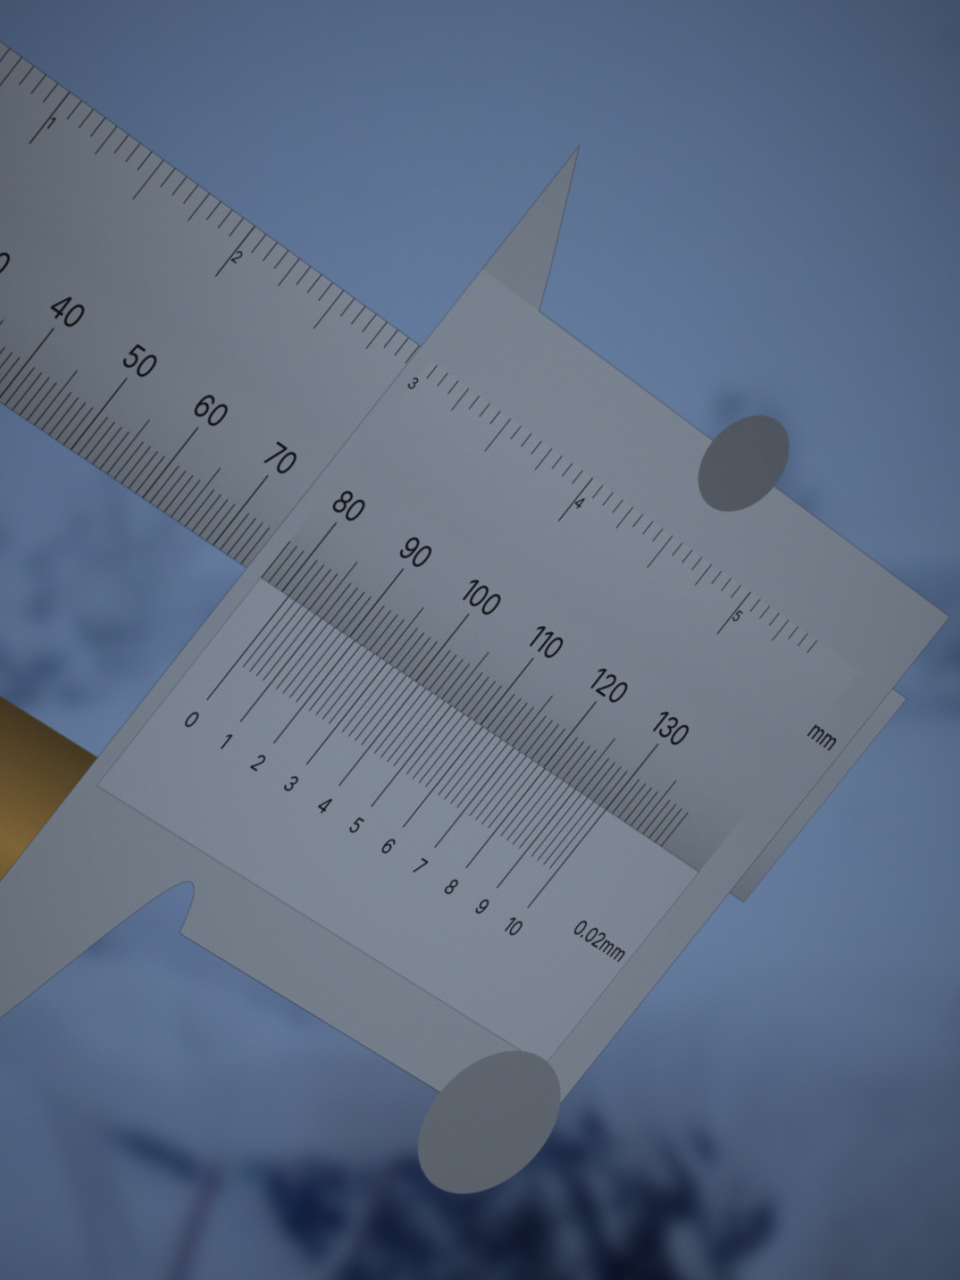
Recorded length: 81.0 mm
